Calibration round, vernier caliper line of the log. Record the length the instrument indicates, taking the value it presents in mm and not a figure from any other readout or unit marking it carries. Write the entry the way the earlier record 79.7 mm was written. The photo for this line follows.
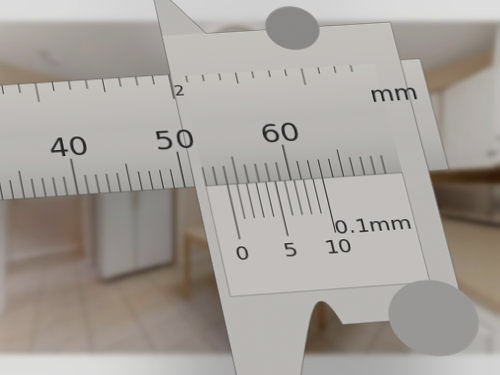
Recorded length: 54.0 mm
